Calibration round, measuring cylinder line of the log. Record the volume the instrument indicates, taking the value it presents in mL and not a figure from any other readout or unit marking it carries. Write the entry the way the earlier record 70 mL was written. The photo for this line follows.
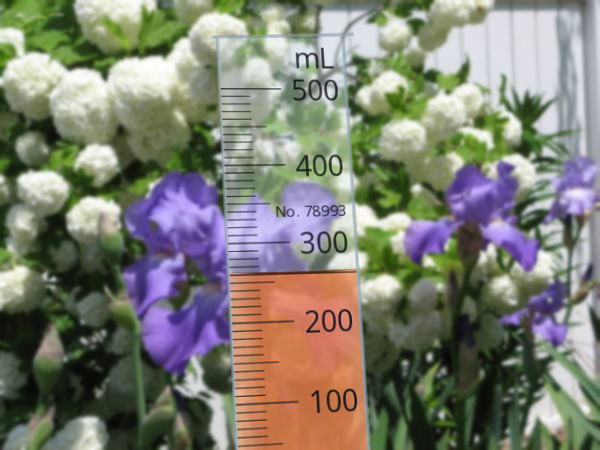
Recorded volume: 260 mL
